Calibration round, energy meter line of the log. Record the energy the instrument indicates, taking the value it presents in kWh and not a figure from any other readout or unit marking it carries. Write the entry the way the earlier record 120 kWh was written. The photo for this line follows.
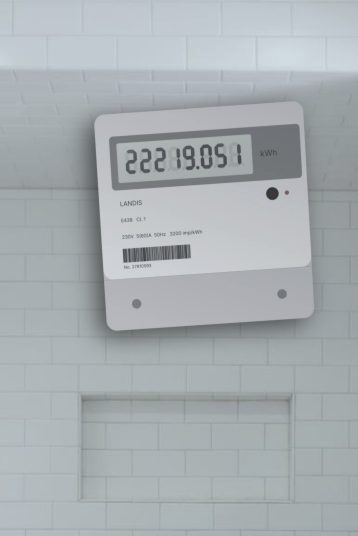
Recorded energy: 22219.051 kWh
